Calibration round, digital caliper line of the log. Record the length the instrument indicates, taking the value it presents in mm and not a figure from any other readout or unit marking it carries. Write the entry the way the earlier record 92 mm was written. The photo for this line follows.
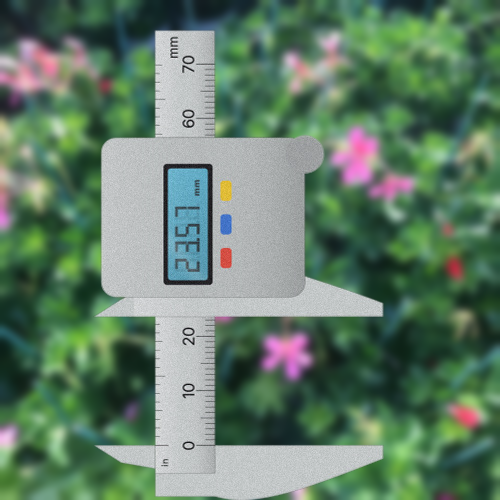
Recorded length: 23.57 mm
